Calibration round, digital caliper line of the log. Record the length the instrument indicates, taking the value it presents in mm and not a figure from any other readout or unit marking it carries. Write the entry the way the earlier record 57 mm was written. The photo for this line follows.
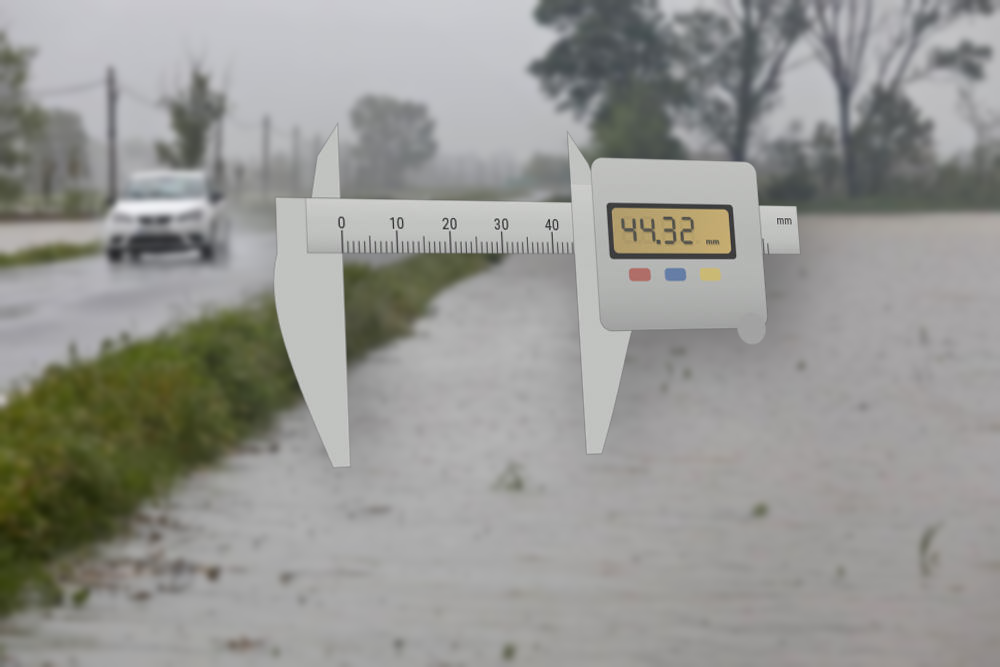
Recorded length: 44.32 mm
